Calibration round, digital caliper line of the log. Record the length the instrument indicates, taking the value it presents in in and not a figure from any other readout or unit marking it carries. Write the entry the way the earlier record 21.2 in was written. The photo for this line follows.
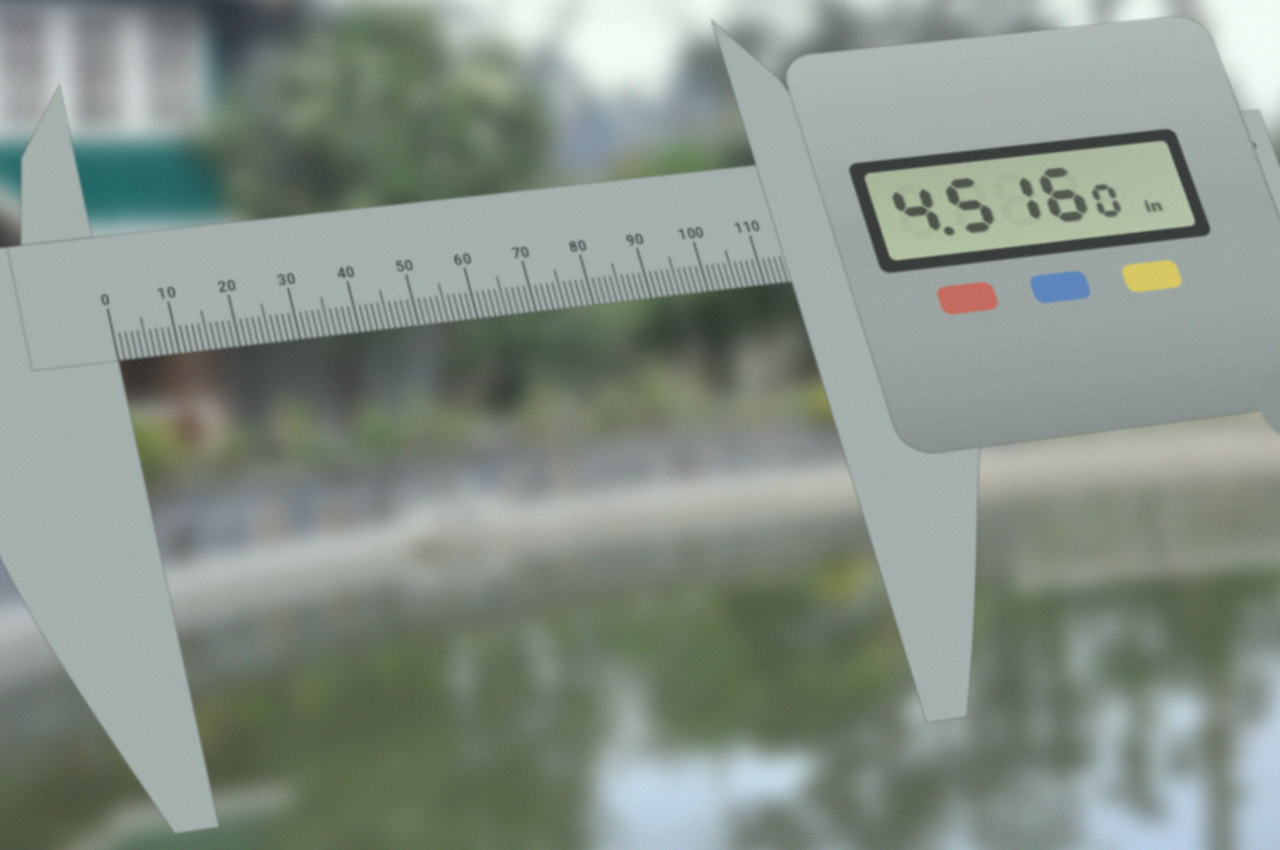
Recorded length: 4.5160 in
